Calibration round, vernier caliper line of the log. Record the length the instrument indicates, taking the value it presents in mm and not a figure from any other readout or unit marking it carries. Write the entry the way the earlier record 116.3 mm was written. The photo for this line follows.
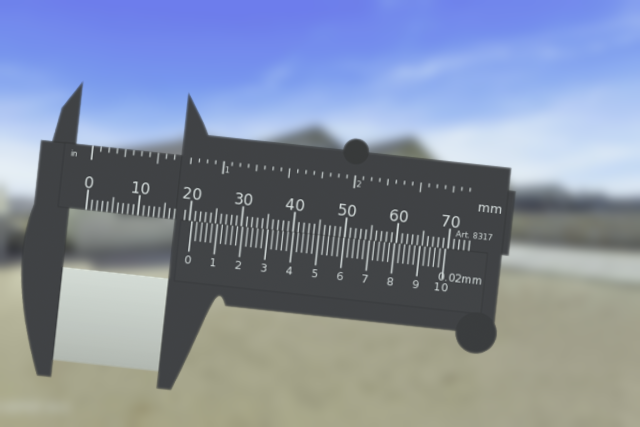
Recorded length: 20.5 mm
